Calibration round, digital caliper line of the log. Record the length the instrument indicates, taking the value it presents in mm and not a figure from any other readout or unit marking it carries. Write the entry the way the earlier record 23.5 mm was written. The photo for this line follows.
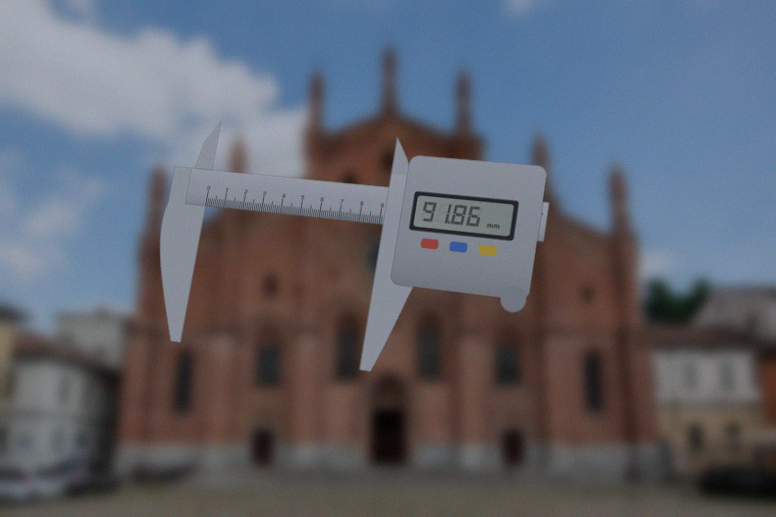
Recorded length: 91.86 mm
